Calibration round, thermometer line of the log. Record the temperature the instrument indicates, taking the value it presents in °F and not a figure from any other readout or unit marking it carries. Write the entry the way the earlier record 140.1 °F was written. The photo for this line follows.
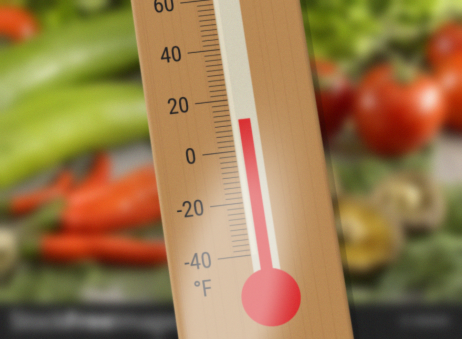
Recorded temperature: 12 °F
